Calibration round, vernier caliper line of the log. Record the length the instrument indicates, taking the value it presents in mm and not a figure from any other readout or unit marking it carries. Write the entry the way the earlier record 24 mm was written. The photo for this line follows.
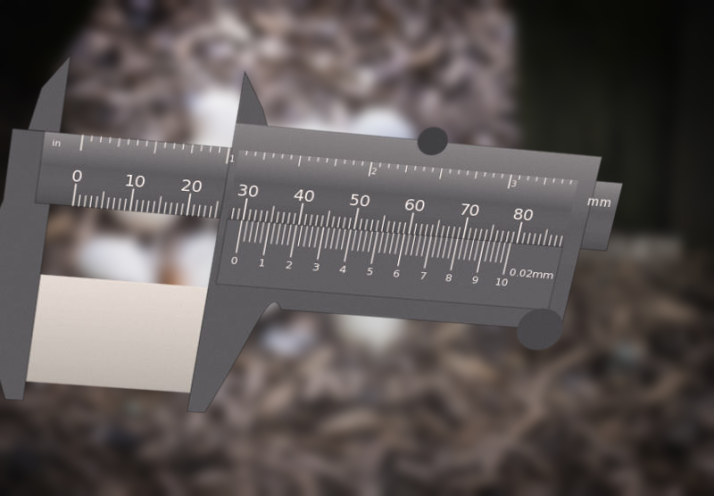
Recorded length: 29.8 mm
